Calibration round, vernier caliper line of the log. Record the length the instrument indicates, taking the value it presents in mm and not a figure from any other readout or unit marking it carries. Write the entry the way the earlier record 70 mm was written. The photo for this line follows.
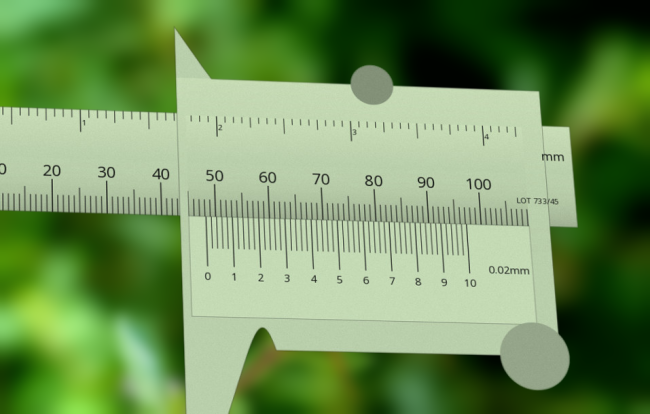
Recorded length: 48.2 mm
